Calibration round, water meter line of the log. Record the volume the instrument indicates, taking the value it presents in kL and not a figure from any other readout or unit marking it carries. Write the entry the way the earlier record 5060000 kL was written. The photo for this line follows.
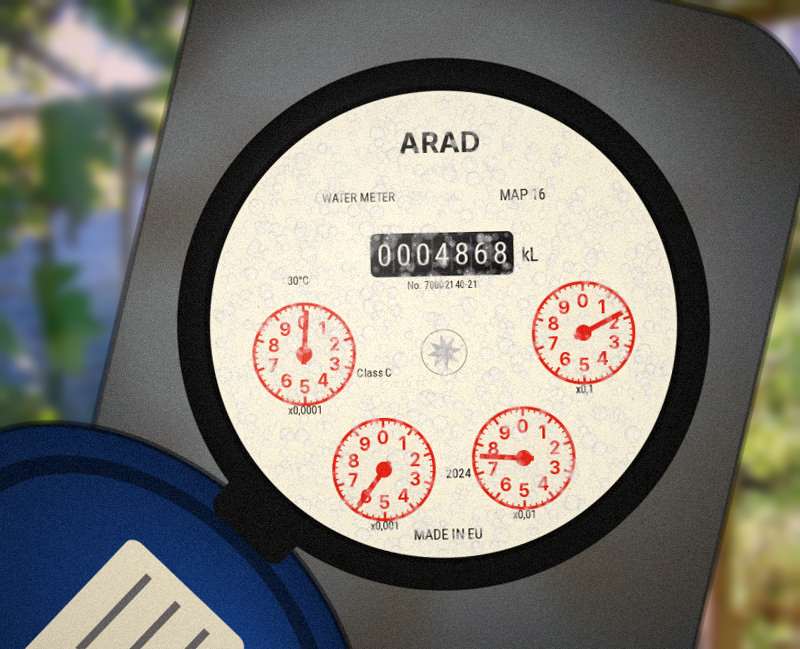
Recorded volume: 4868.1760 kL
